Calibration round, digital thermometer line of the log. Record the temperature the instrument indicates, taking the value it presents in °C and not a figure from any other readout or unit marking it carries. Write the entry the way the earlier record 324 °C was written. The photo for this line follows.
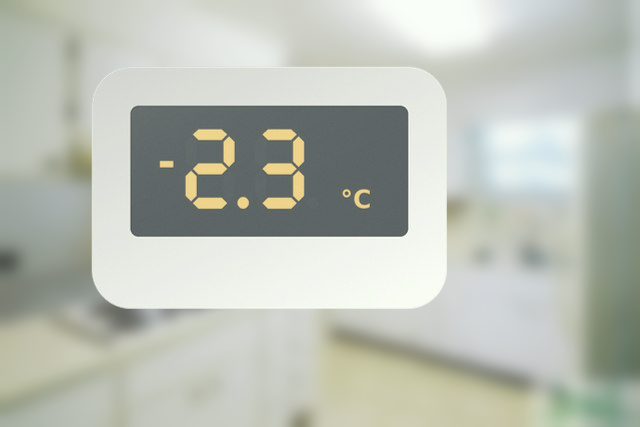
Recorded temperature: -2.3 °C
